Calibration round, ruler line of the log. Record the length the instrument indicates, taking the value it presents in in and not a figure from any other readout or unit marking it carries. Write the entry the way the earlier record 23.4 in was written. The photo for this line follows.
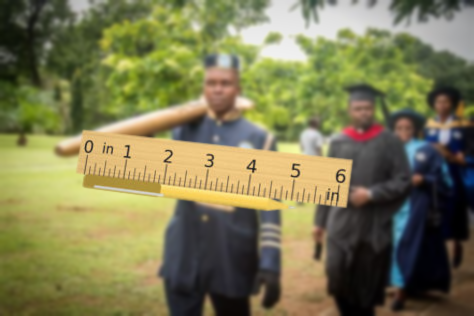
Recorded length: 5.125 in
